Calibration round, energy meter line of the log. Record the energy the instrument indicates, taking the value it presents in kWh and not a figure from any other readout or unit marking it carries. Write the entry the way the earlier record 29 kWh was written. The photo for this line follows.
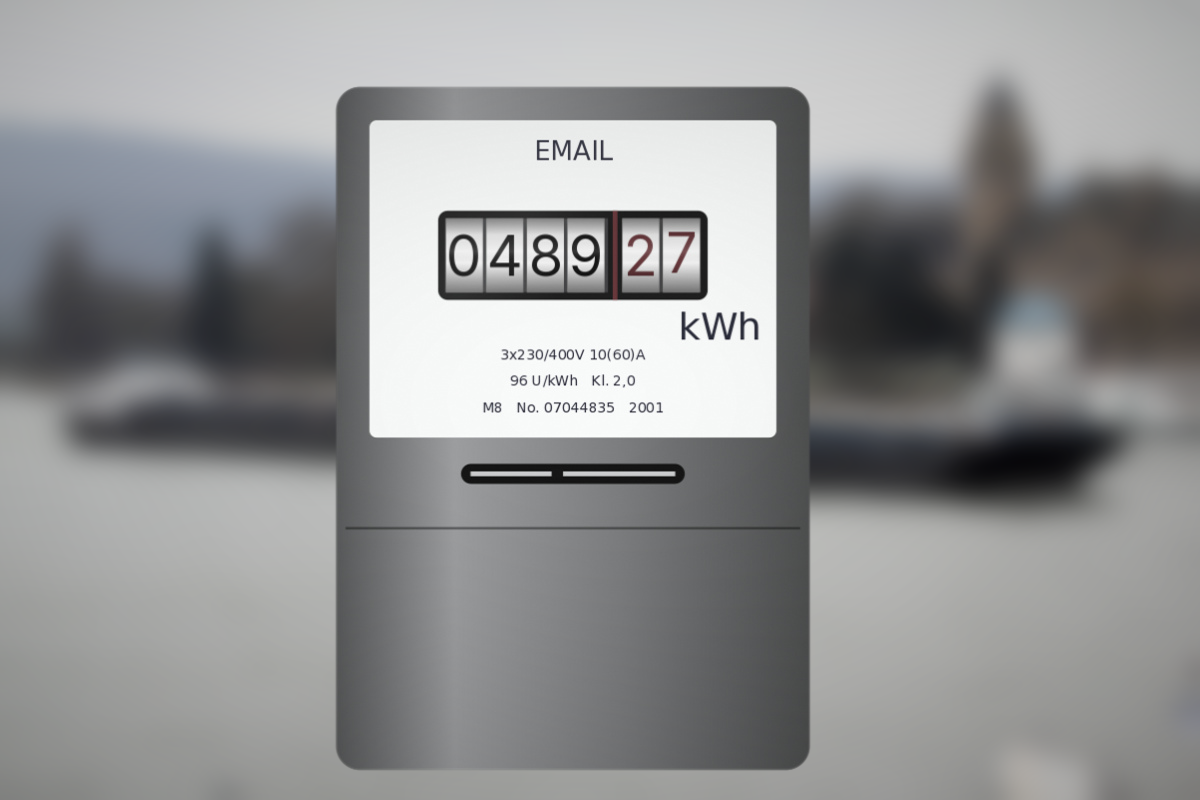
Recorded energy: 489.27 kWh
